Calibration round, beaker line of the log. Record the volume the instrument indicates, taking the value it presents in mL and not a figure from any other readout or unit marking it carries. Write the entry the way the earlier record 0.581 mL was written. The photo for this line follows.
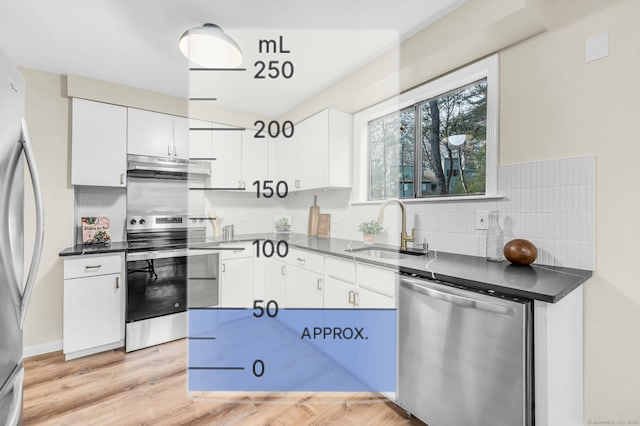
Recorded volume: 50 mL
